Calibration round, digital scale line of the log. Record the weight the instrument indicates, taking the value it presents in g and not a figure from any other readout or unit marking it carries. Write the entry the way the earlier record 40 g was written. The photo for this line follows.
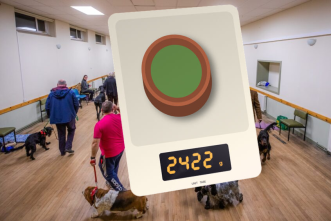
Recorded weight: 2422 g
